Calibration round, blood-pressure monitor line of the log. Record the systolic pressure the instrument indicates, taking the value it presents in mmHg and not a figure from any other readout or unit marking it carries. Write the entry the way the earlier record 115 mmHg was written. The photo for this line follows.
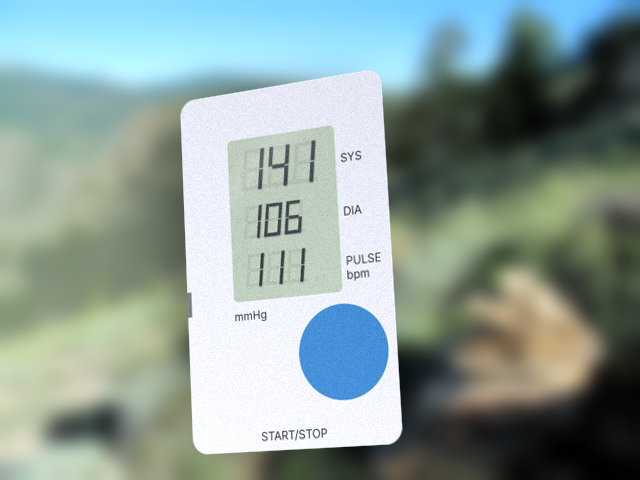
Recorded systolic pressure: 141 mmHg
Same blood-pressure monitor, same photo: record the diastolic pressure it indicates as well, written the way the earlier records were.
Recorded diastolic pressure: 106 mmHg
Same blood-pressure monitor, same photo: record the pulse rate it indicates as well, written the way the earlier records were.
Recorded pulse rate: 111 bpm
